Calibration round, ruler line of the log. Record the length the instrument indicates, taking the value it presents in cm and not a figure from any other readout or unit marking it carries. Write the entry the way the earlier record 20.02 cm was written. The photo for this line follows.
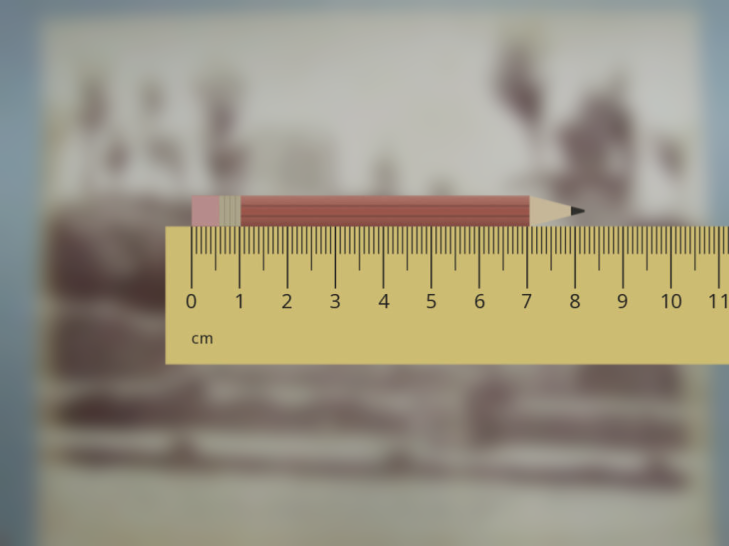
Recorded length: 8.2 cm
